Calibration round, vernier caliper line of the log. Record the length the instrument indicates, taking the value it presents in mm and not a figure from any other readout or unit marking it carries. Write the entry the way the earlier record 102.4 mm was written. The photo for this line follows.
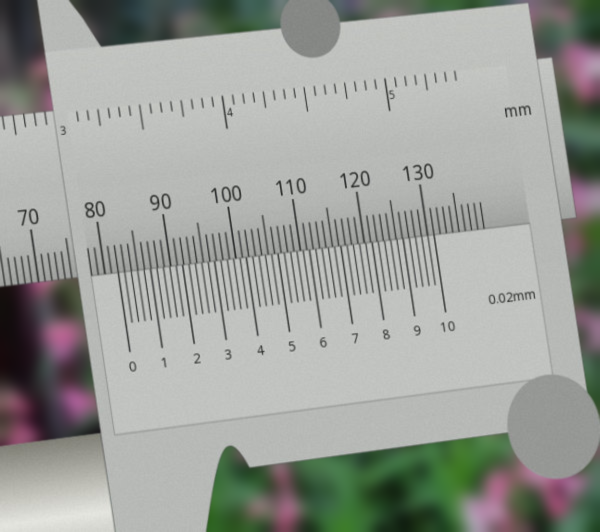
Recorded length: 82.0 mm
